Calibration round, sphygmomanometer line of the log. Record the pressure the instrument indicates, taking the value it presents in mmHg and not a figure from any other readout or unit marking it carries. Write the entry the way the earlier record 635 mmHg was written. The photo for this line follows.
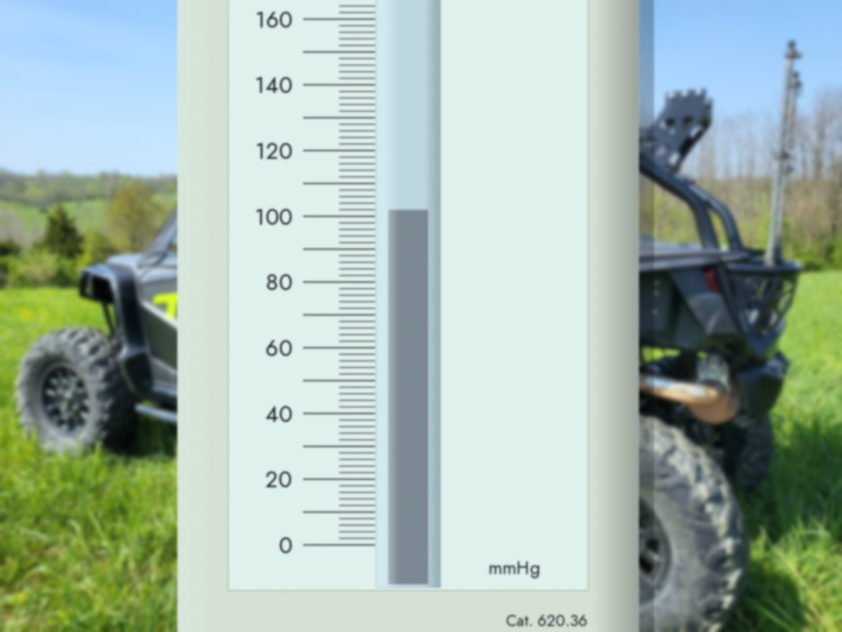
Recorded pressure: 102 mmHg
